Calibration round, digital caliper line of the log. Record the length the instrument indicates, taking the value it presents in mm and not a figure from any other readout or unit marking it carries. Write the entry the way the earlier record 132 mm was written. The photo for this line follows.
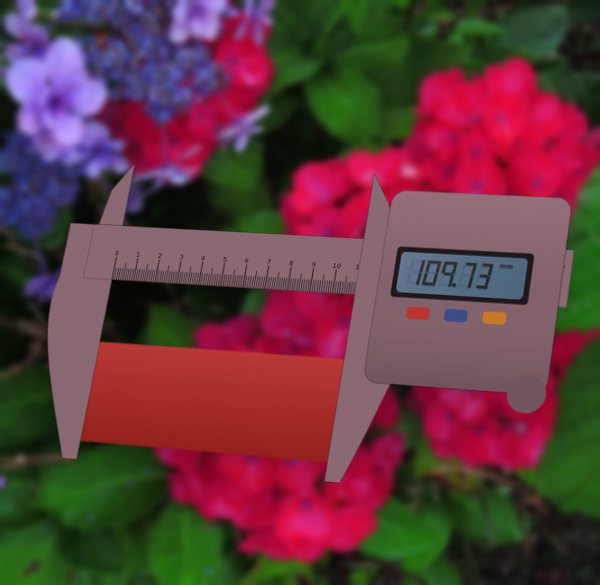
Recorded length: 109.73 mm
